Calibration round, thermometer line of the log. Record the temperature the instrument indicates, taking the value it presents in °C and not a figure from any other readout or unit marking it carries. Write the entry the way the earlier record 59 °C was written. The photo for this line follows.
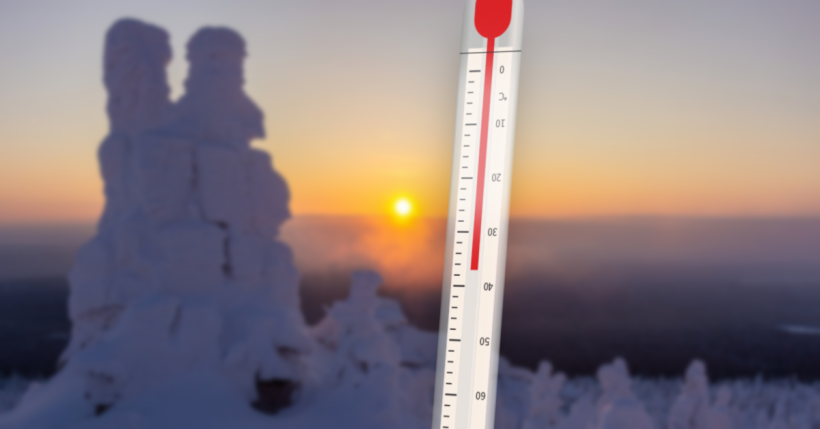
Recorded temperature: 37 °C
